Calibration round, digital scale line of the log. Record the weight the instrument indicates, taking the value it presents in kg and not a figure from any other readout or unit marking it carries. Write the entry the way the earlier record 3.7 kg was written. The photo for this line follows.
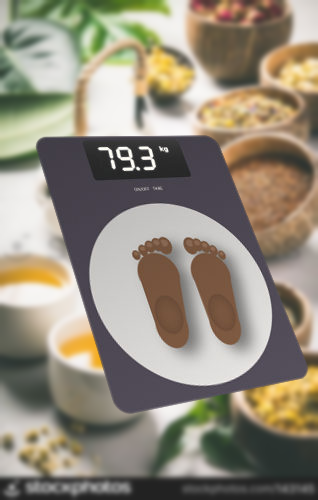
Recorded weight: 79.3 kg
